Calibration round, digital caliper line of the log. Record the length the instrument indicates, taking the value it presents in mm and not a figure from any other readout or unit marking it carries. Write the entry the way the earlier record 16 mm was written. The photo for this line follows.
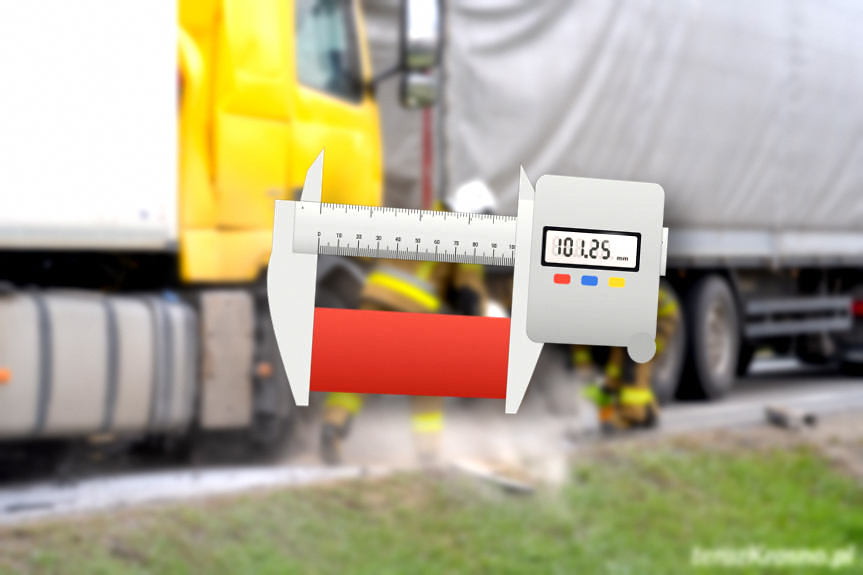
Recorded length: 101.25 mm
